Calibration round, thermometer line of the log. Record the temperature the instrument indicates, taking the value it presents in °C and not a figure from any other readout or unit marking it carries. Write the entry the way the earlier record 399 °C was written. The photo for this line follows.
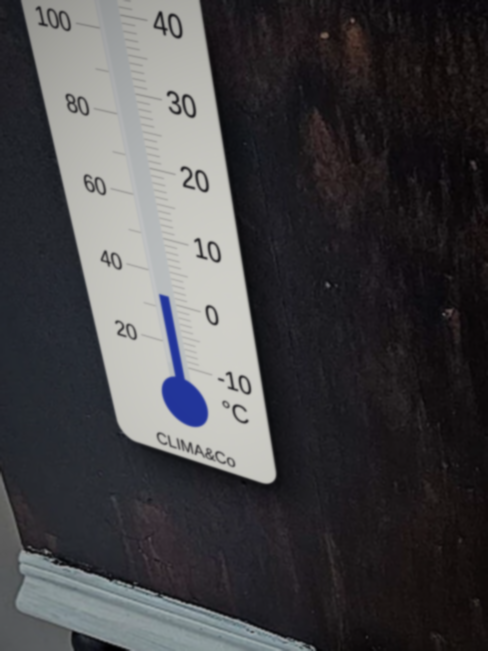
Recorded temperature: 1 °C
